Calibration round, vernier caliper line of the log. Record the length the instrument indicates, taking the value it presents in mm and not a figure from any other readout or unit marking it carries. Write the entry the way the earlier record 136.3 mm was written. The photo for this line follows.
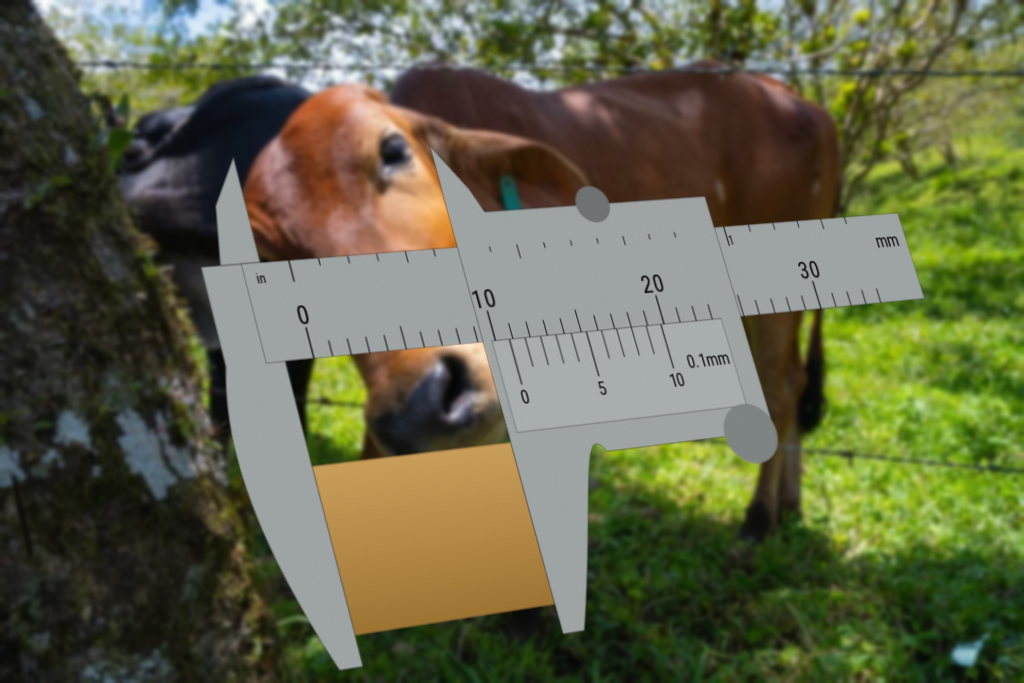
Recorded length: 10.8 mm
